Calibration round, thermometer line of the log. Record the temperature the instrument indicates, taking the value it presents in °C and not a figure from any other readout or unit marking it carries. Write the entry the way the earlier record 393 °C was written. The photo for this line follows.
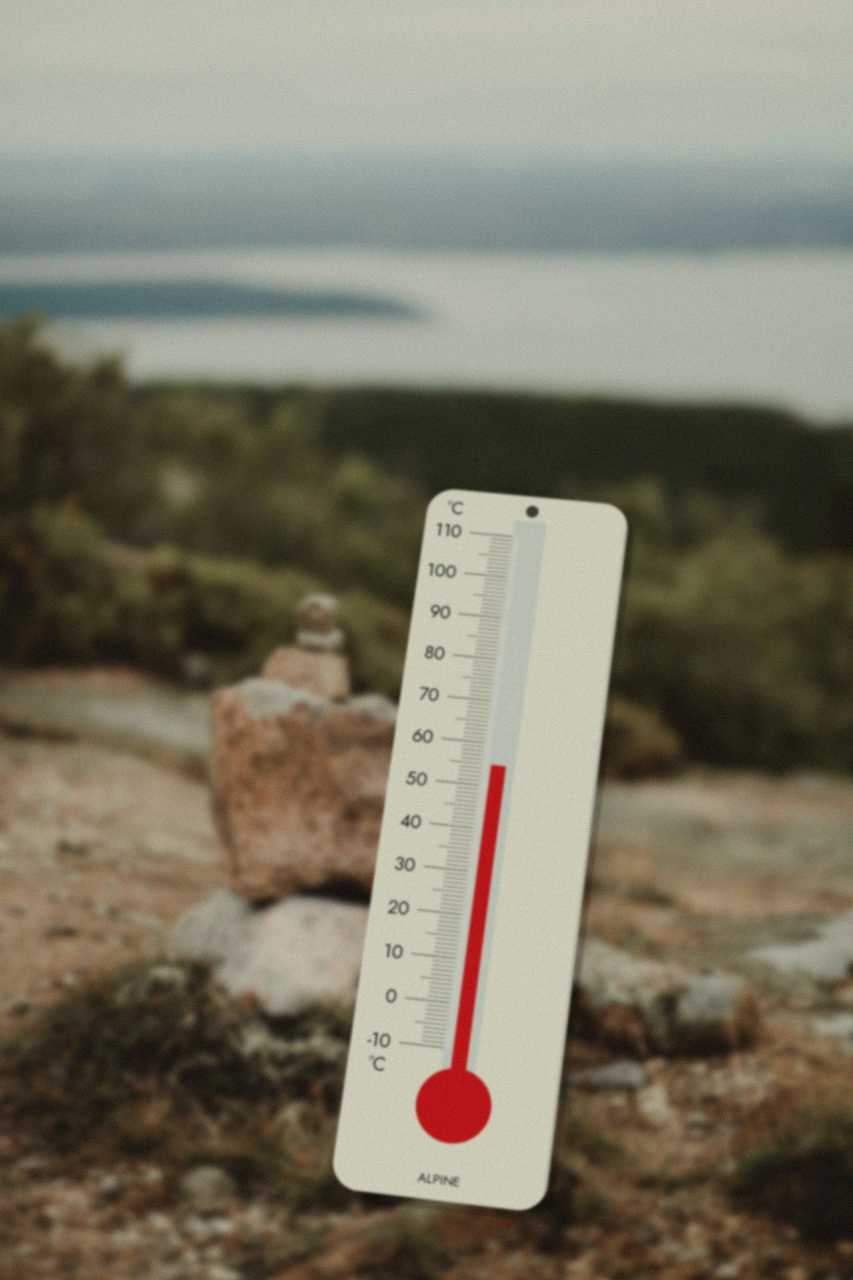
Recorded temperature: 55 °C
